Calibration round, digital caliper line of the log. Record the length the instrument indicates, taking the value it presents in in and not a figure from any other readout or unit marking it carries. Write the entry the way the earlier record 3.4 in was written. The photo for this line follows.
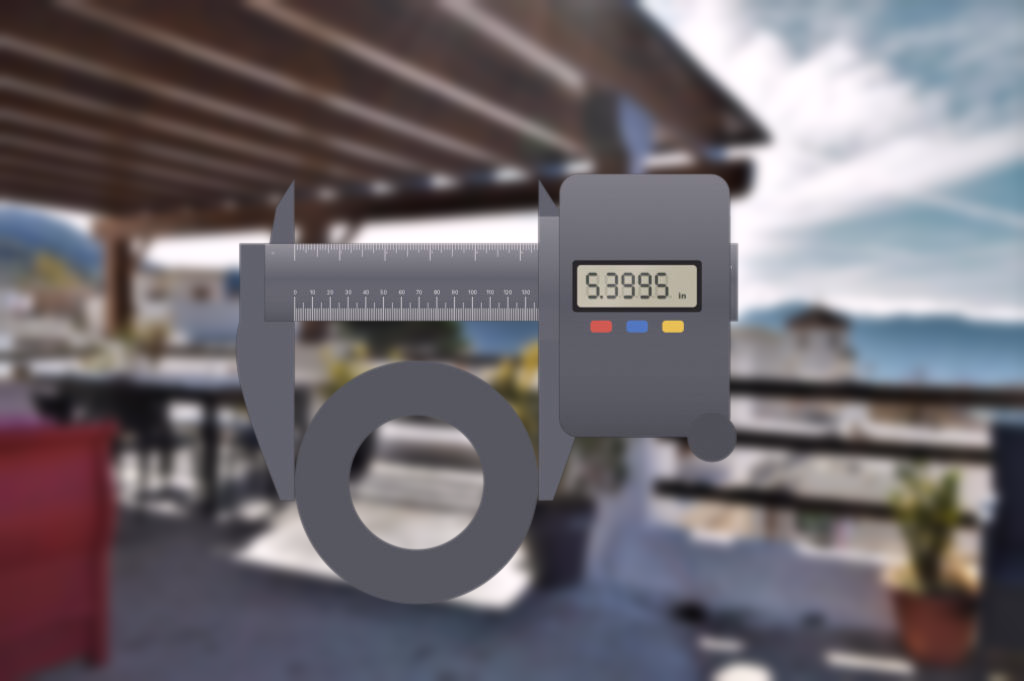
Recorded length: 5.3995 in
